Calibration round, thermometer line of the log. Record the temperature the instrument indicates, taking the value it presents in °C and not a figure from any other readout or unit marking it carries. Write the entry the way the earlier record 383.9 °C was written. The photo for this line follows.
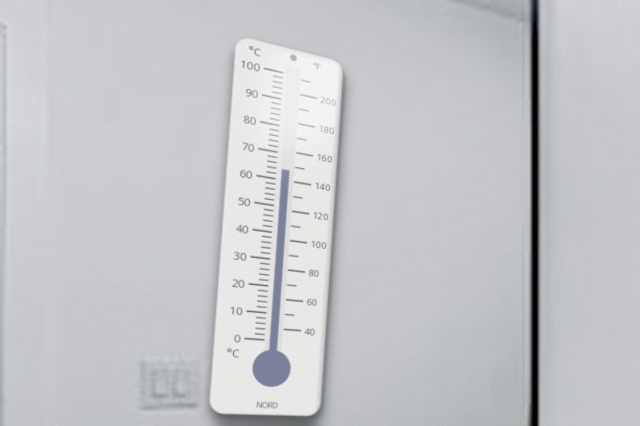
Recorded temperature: 64 °C
